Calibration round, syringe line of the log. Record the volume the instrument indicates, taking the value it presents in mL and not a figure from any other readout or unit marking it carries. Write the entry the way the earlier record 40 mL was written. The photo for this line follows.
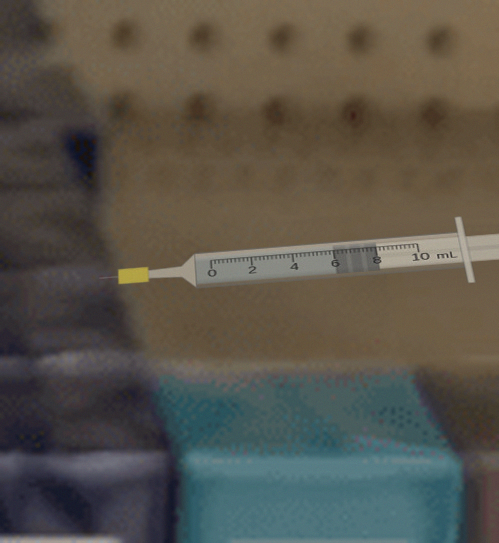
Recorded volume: 6 mL
